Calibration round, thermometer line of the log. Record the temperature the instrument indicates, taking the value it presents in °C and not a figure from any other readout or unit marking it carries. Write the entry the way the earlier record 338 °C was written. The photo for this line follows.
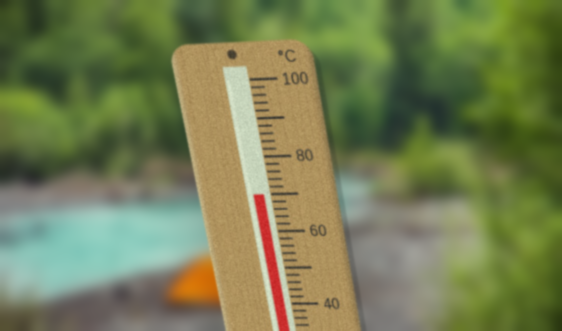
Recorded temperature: 70 °C
